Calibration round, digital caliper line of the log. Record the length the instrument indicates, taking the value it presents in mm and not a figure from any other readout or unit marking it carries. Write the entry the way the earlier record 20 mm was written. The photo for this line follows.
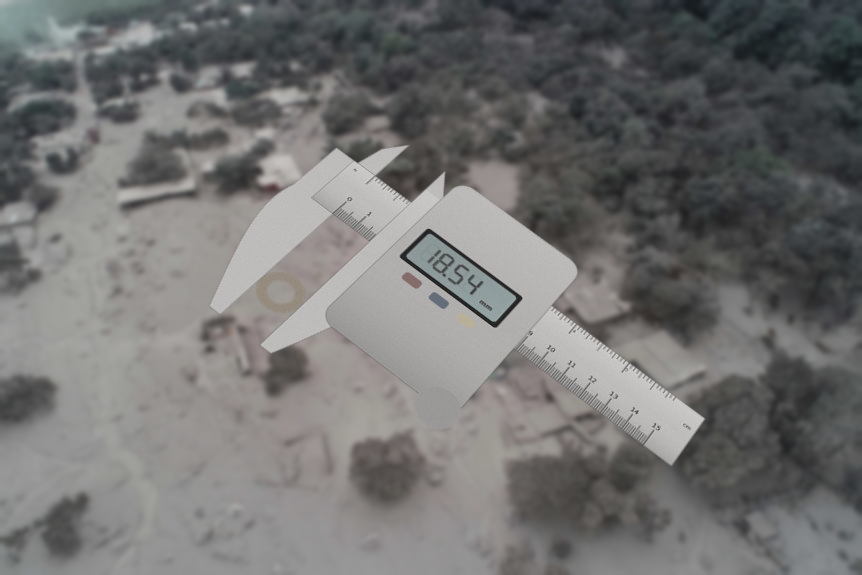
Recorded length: 18.54 mm
